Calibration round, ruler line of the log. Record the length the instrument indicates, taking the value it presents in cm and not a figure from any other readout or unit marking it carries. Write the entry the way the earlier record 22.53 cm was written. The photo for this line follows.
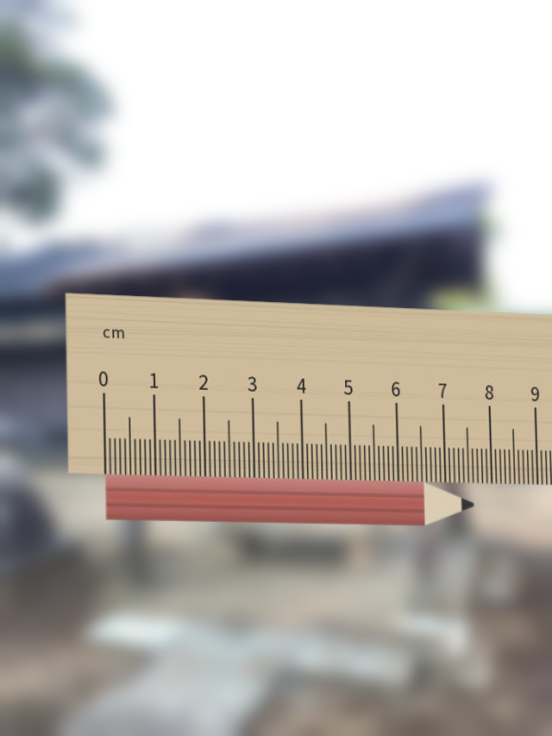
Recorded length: 7.6 cm
